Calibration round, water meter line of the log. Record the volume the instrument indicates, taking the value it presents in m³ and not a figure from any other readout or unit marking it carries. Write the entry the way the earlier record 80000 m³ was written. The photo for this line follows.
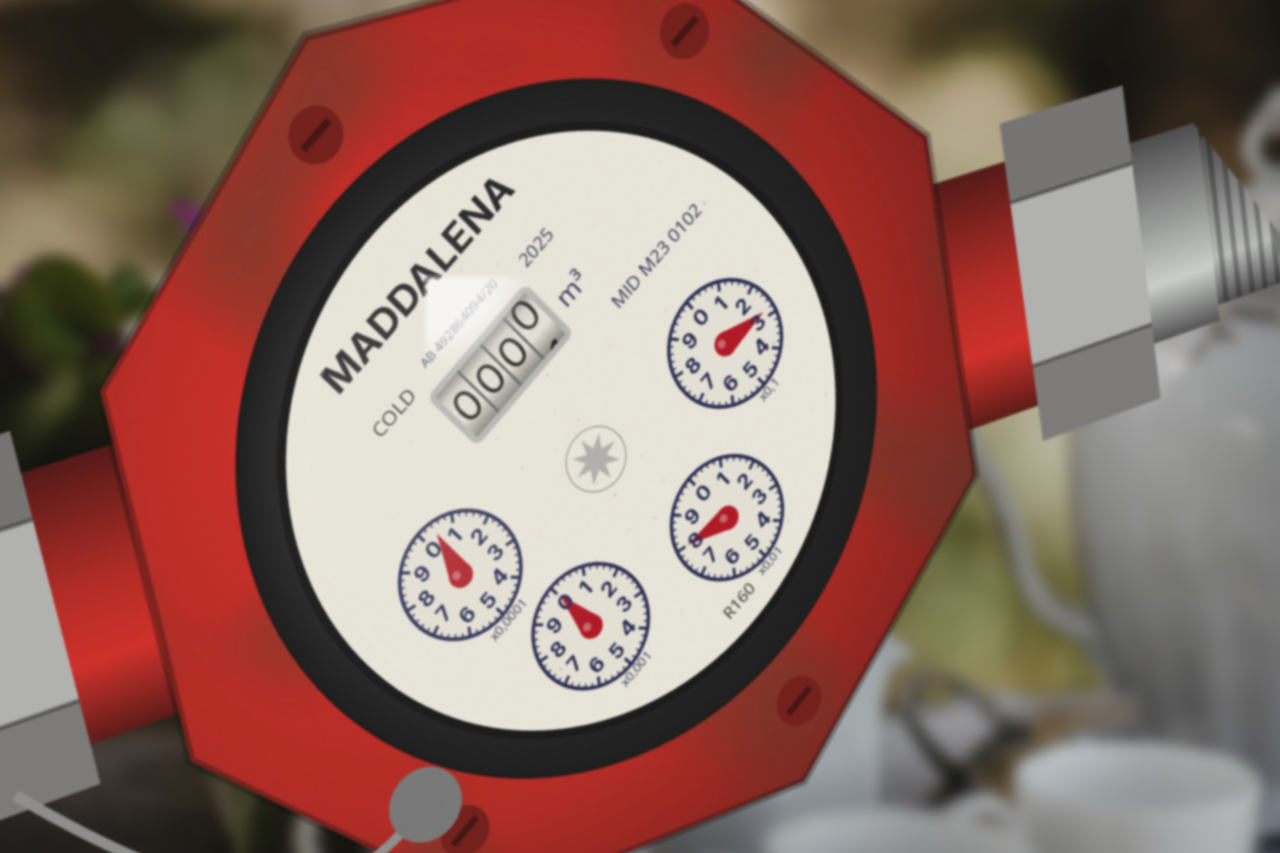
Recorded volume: 0.2800 m³
